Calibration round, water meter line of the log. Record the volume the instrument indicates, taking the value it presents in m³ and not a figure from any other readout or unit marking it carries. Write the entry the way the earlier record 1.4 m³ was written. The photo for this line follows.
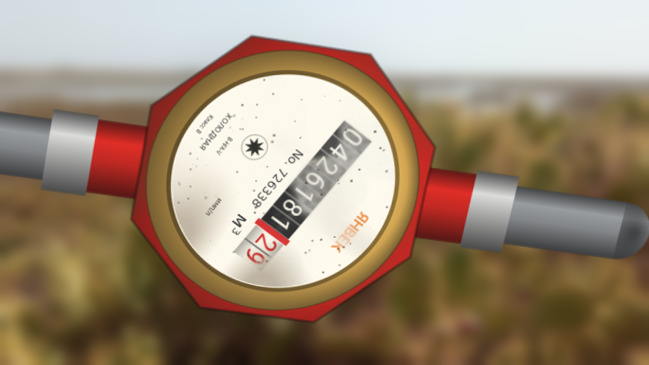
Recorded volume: 426181.29 m³
